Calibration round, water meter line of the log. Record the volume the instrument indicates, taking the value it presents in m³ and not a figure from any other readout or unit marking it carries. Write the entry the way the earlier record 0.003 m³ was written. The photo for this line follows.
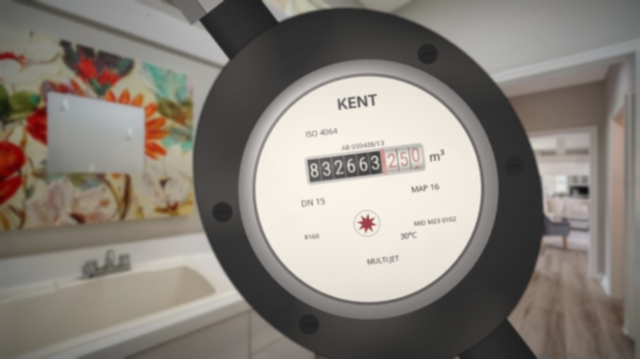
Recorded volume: 832663.250 m³
